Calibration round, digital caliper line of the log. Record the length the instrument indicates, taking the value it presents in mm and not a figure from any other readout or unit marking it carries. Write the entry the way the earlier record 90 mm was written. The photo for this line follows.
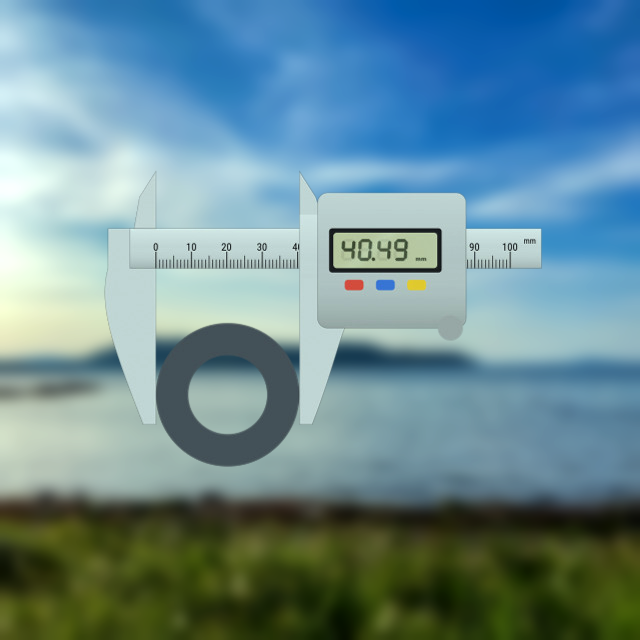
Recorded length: 40.49 mm
